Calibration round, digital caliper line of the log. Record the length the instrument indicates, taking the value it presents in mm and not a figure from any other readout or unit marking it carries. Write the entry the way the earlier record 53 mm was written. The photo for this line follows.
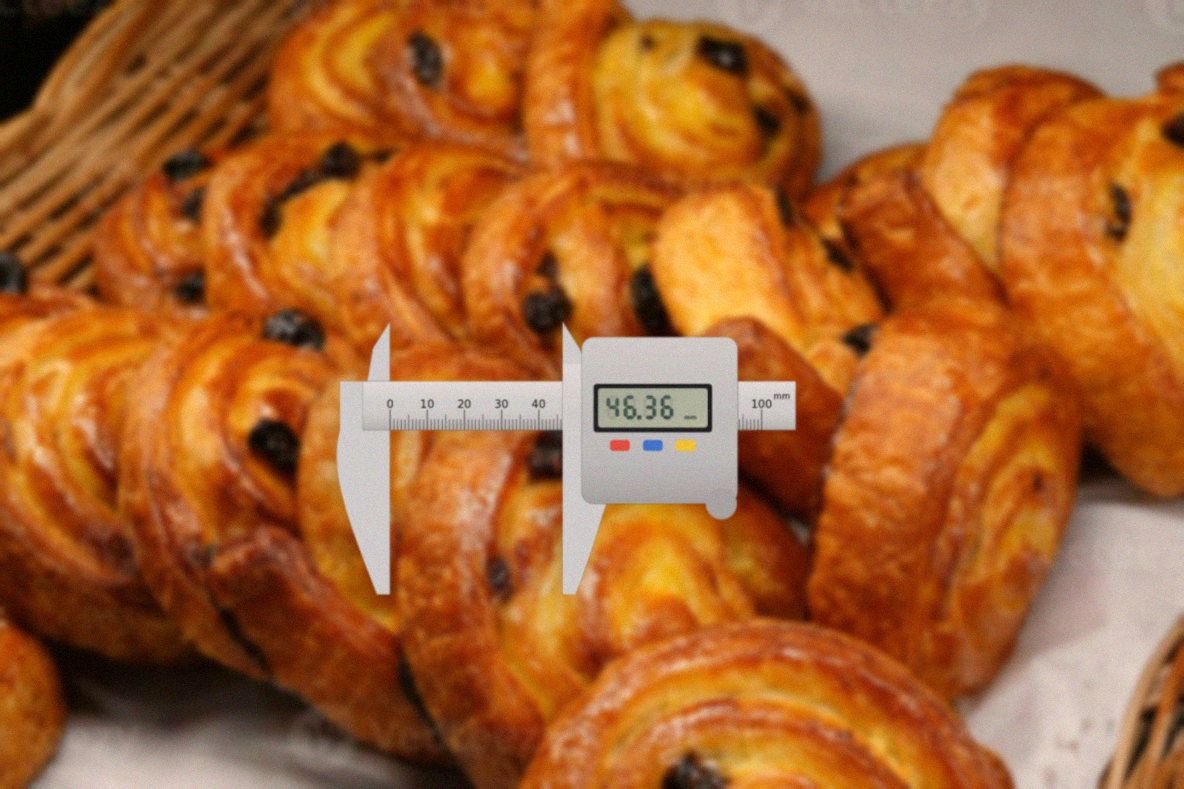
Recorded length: 46.36 mm
